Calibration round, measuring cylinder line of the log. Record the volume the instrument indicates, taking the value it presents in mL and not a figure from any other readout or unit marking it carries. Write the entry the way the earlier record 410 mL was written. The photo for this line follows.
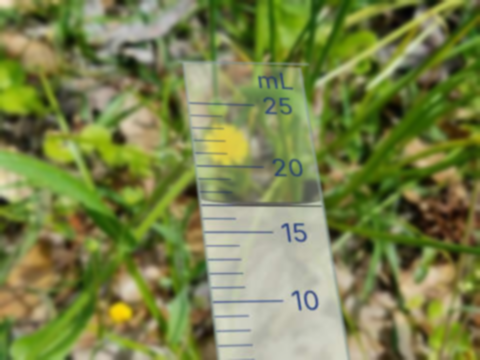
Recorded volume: 17 mL
